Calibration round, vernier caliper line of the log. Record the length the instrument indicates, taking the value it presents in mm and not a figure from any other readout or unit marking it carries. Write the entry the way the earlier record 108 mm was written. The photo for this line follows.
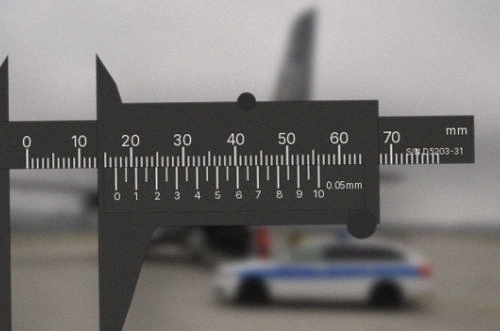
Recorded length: 17.0 mm
